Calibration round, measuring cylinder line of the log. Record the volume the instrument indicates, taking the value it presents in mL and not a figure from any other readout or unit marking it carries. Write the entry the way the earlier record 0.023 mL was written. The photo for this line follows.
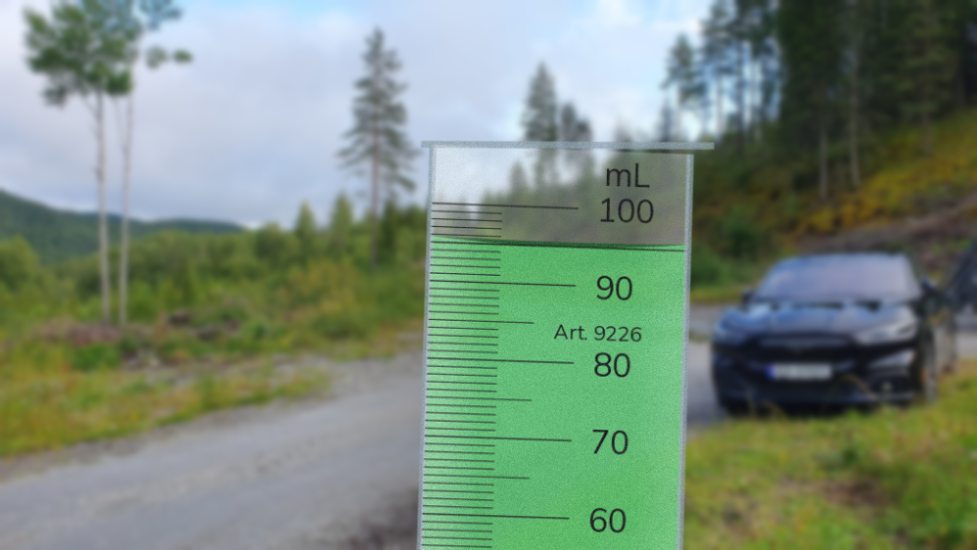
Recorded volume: 95 mL
